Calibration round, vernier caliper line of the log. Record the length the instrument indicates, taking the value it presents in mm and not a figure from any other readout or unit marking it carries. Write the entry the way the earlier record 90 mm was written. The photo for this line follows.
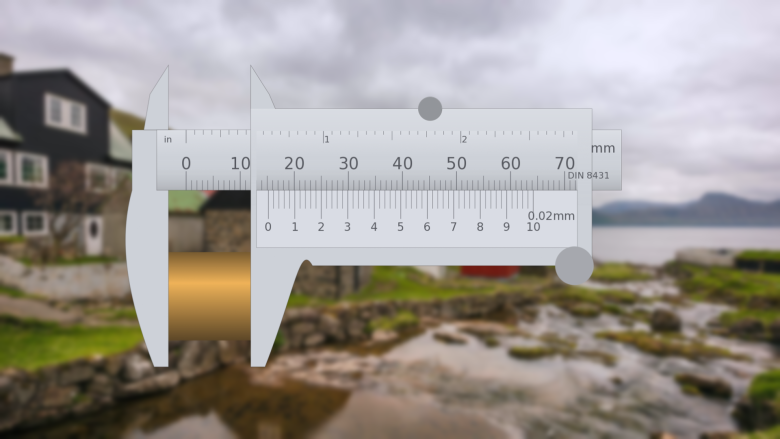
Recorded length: 15.2 mm
